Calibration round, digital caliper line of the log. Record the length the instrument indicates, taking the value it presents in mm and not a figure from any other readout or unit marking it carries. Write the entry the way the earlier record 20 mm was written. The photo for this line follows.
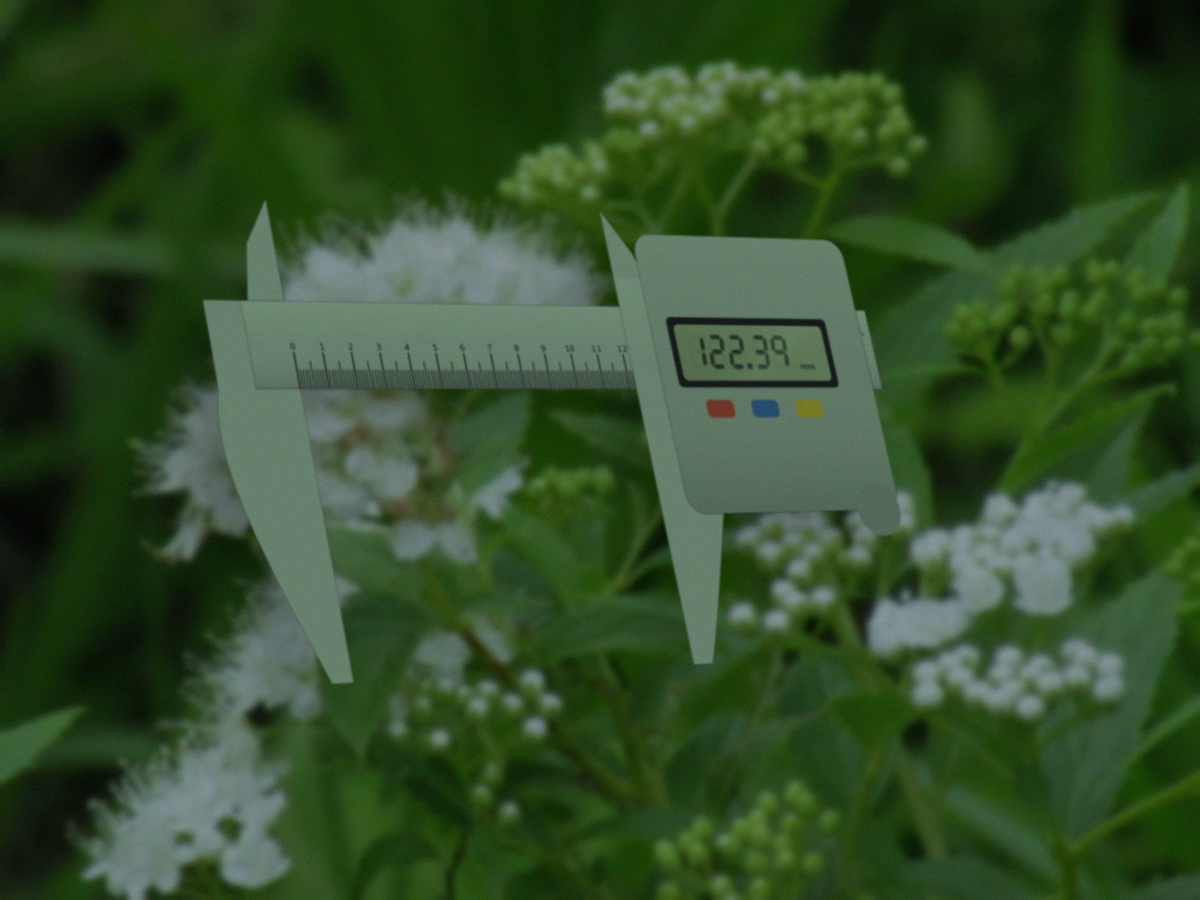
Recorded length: 122.39 mm
